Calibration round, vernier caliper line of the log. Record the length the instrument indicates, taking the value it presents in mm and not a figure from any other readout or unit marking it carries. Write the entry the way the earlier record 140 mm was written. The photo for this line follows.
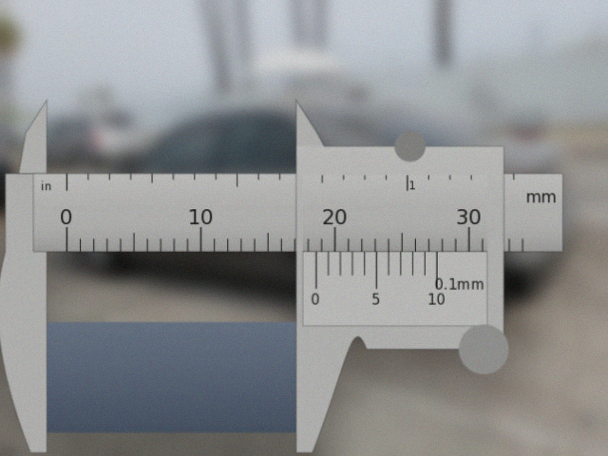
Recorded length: 18.6 mm
